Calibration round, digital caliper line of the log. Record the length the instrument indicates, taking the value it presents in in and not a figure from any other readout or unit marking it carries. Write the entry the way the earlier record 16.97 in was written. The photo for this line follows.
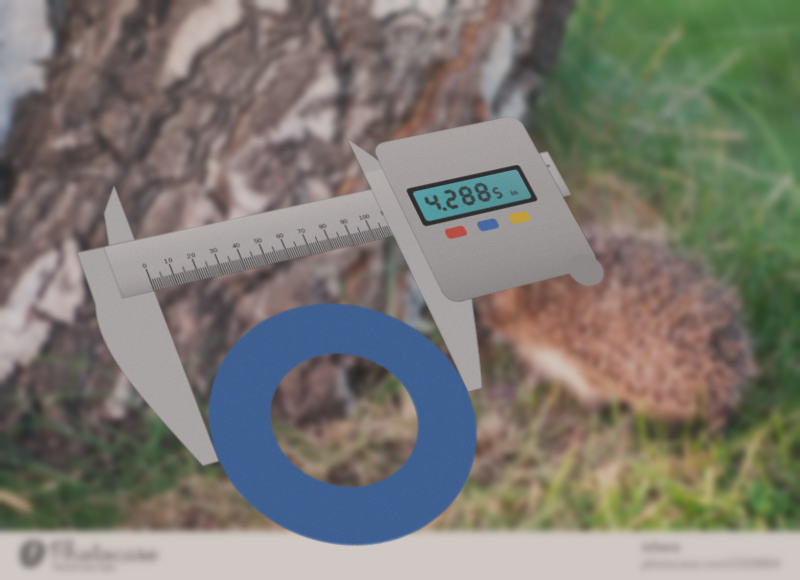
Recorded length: 4.2885 in
